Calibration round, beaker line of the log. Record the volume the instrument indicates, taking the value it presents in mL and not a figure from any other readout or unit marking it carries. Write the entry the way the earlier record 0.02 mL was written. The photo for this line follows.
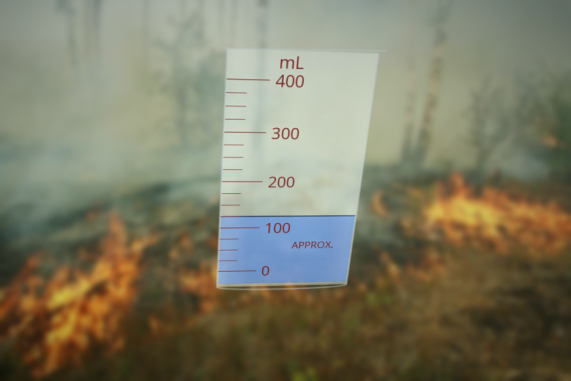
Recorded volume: 125 mL
